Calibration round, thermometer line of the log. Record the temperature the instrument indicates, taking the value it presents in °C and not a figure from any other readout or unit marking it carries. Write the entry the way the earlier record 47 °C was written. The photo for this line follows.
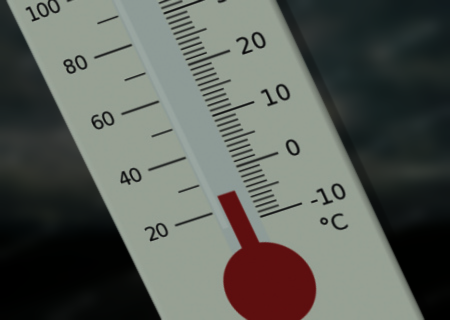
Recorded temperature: -4 °C
